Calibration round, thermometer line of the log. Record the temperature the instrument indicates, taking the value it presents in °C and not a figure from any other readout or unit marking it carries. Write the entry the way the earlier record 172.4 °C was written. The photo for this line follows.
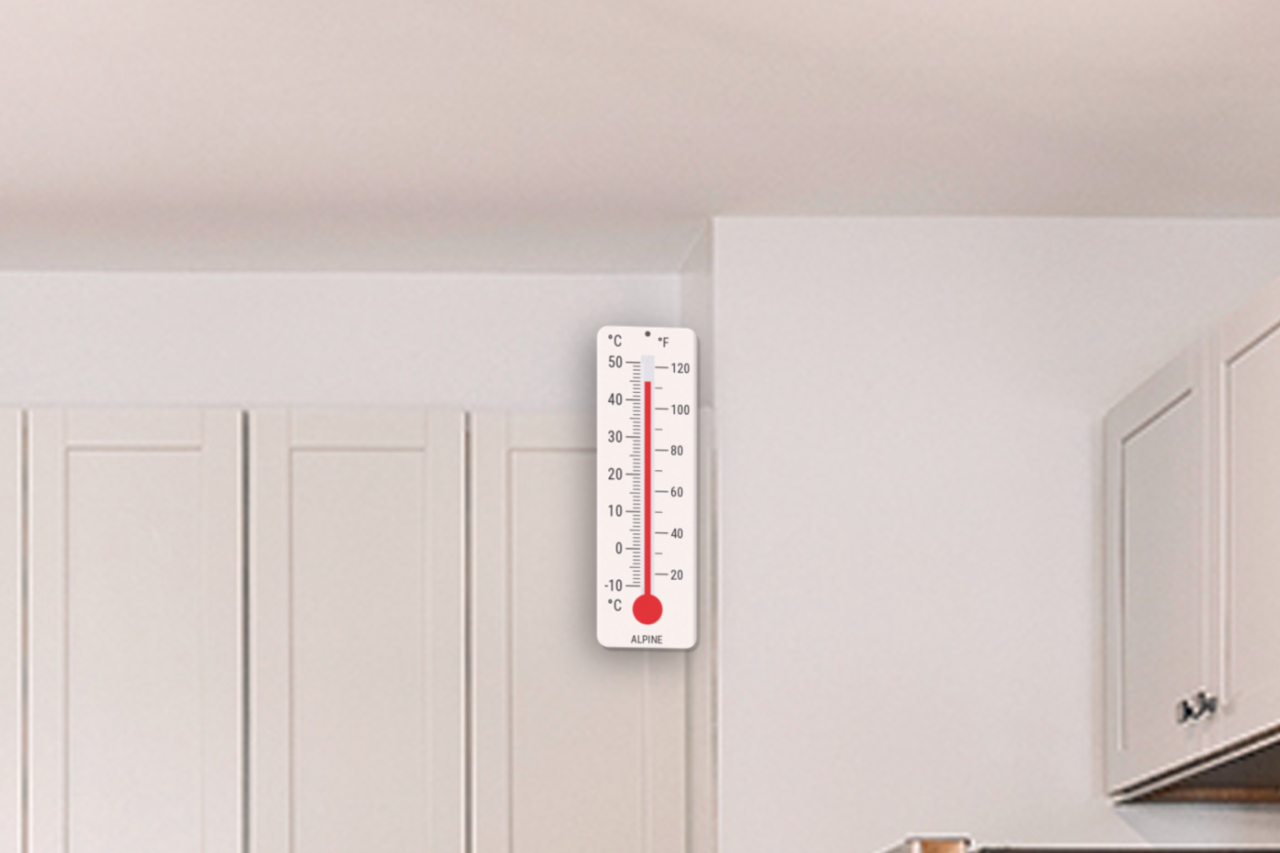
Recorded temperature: 45 °C
